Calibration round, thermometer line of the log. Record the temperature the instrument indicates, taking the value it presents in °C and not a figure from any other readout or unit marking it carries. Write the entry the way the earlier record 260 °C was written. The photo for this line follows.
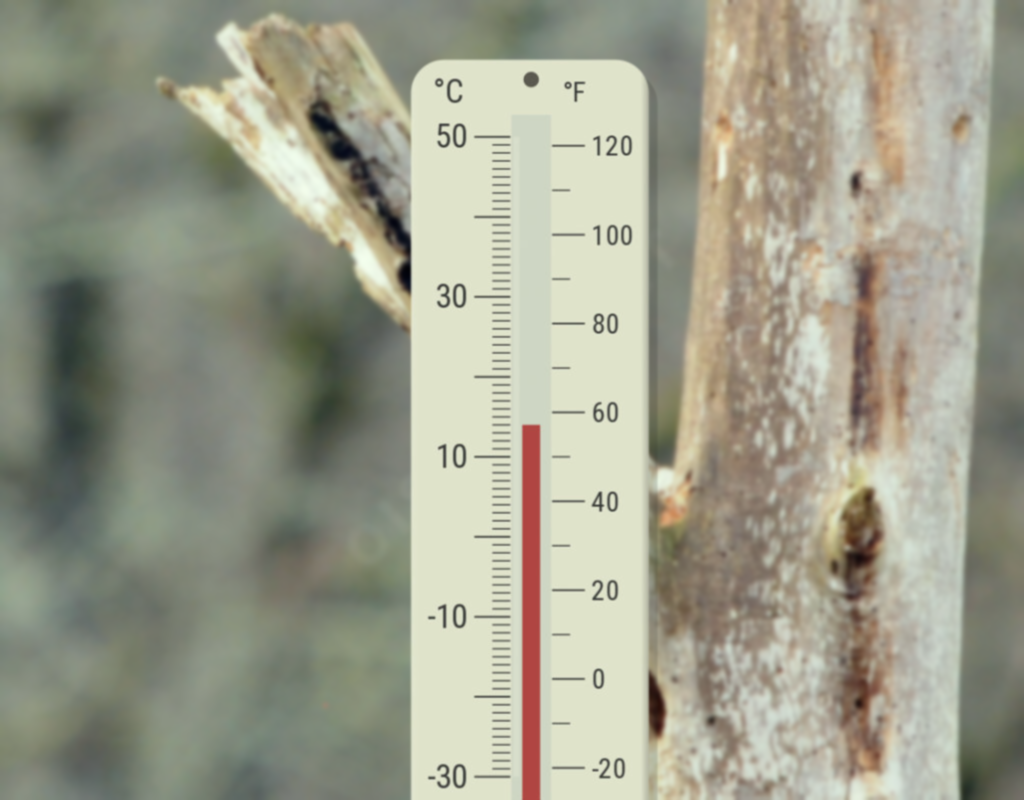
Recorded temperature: 14 °C
